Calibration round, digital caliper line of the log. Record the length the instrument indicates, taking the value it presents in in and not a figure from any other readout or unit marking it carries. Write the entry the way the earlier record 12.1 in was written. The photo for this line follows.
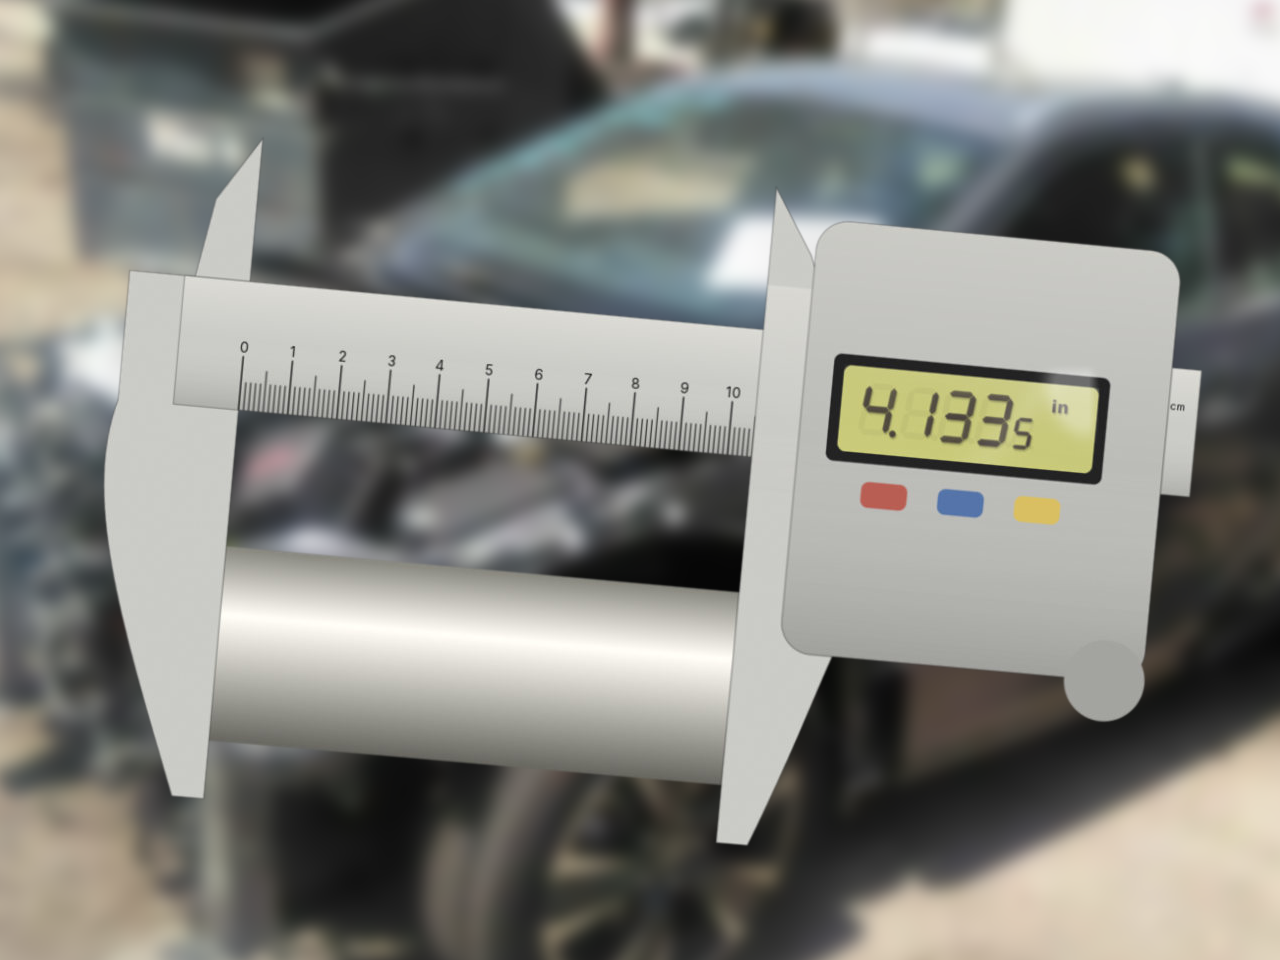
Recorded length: 4.1335 in
